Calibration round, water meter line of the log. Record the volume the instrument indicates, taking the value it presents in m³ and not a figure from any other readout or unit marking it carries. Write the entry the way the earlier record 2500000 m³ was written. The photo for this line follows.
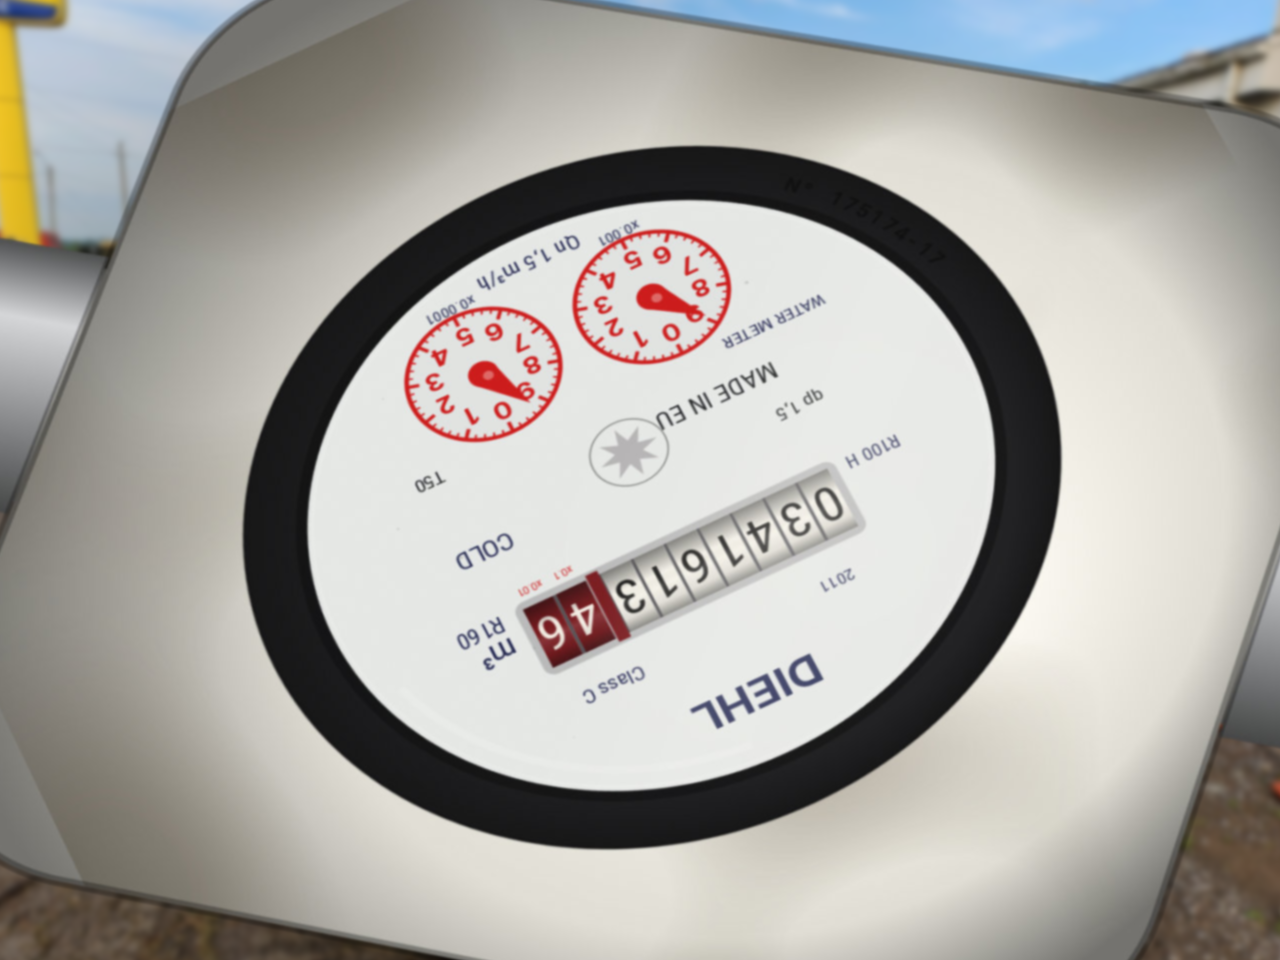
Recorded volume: 341613.4689 m³
